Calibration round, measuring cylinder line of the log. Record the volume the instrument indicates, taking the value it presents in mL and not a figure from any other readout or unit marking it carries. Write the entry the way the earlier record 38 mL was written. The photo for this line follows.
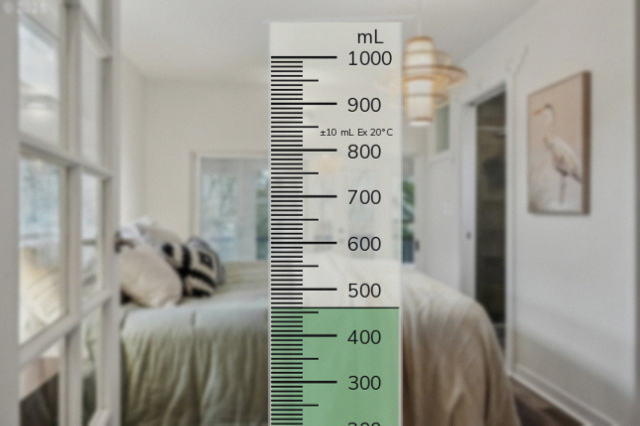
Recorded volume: 460 mL
